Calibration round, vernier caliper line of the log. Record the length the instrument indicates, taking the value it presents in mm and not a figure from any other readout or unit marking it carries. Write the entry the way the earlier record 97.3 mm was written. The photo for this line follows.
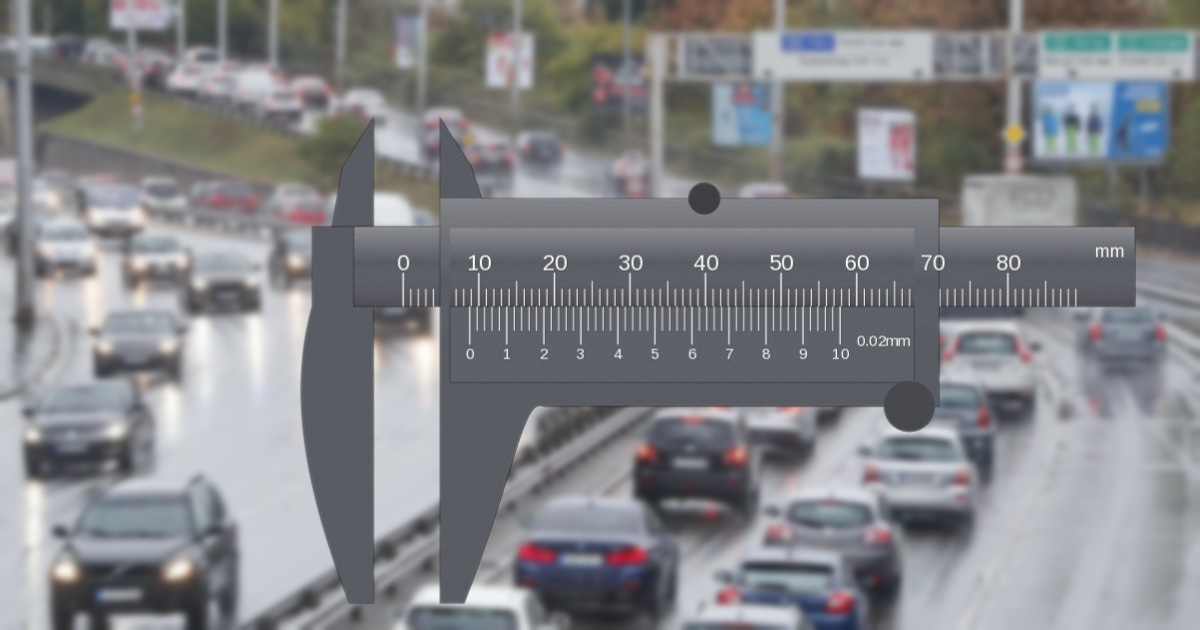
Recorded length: 8.8 mm
